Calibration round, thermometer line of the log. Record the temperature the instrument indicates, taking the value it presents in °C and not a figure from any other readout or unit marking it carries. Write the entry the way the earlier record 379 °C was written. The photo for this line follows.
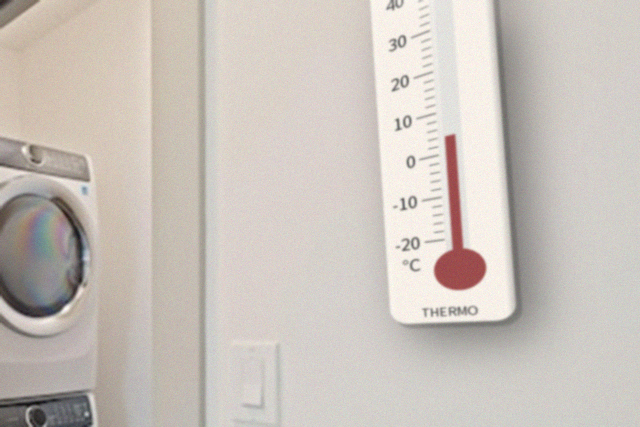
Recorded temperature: 4 °C
